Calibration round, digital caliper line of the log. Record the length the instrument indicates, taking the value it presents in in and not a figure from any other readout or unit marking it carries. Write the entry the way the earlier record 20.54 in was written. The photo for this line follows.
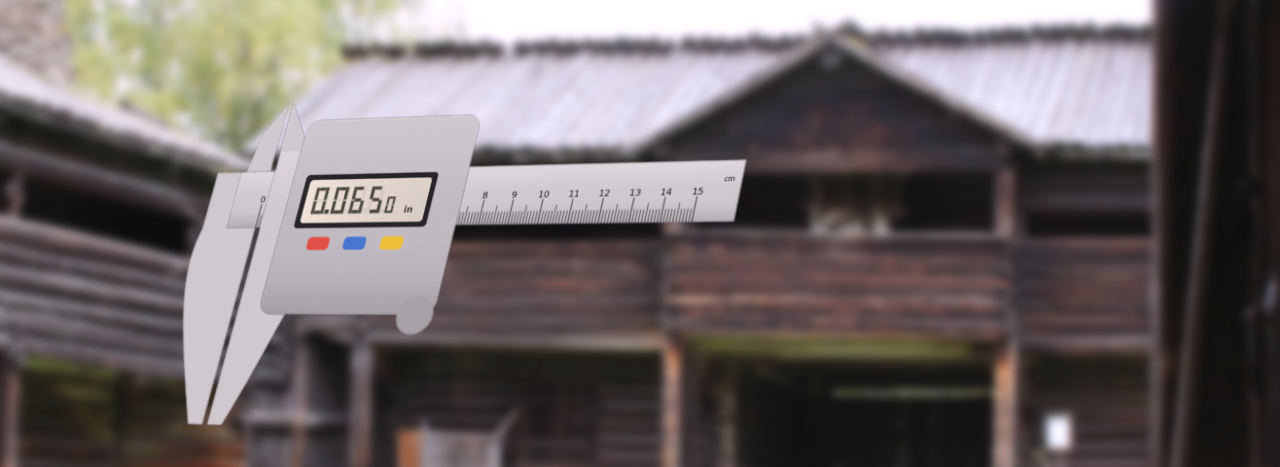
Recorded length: 0.0650 in
